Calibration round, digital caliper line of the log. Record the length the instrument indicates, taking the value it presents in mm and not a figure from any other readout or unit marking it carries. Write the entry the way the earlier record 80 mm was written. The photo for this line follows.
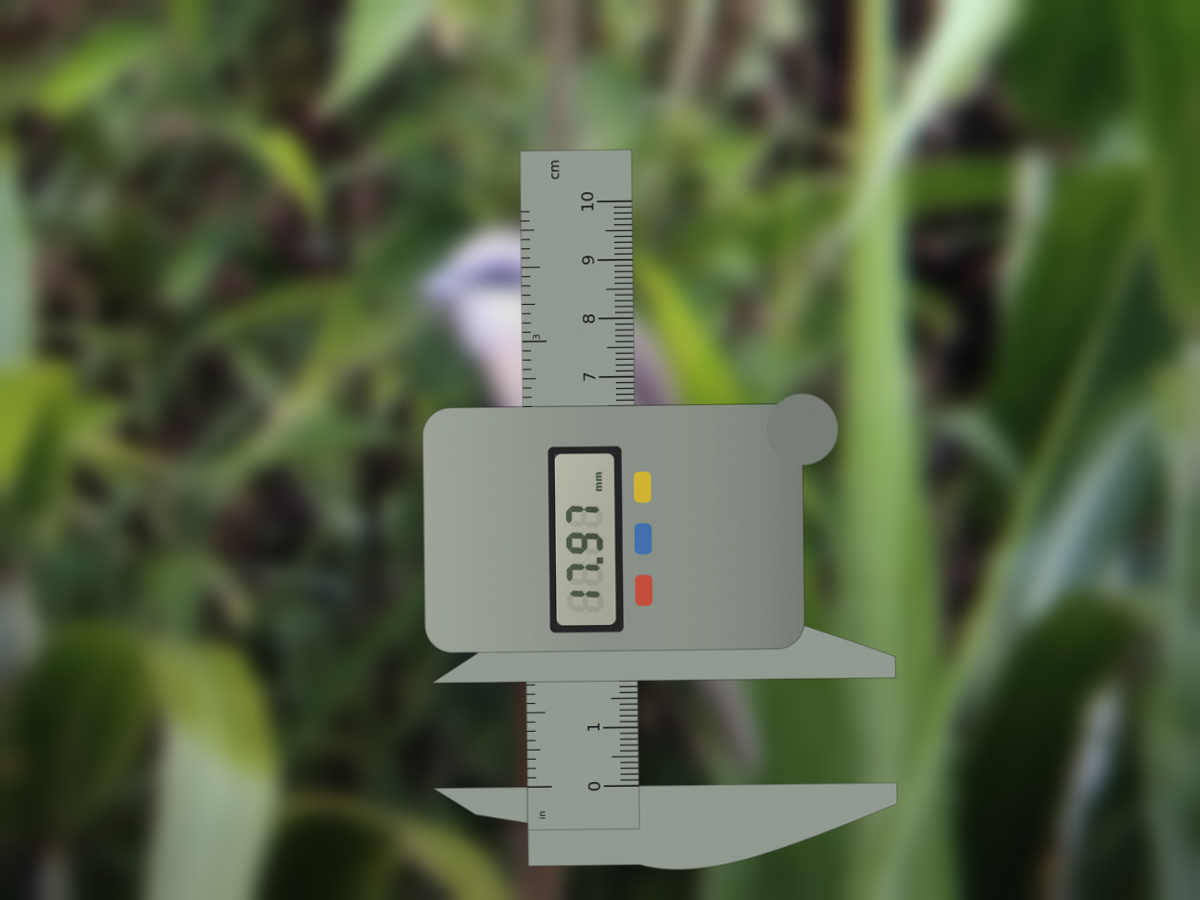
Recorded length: 17.97 mm
